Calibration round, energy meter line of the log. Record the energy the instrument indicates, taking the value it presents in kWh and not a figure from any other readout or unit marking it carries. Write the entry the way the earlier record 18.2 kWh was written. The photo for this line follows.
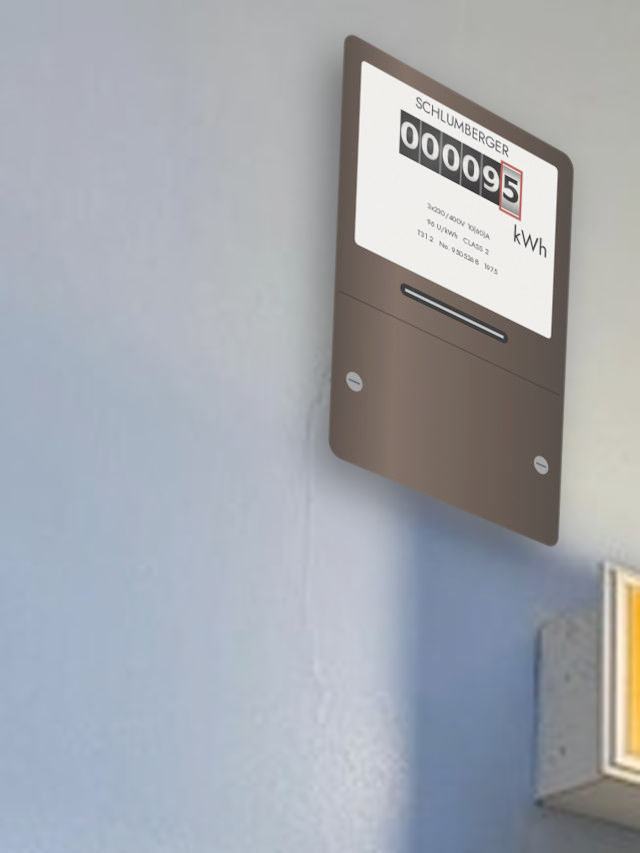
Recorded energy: 9.5 kWh
